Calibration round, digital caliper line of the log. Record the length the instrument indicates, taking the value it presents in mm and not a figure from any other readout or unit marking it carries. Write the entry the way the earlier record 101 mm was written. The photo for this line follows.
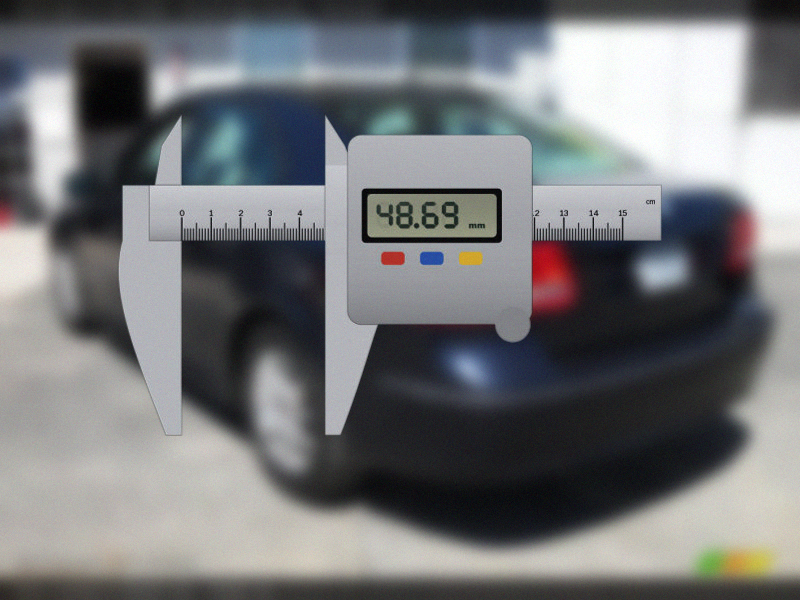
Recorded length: 48.69 mm
